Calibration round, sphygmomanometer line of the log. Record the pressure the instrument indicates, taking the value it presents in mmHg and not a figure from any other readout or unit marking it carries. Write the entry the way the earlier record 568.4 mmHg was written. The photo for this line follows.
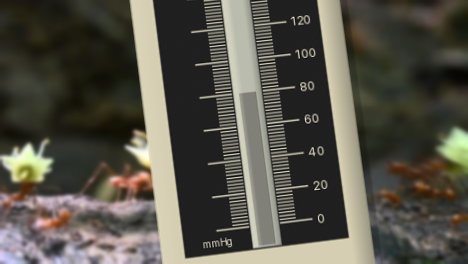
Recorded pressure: 80 mmHg
